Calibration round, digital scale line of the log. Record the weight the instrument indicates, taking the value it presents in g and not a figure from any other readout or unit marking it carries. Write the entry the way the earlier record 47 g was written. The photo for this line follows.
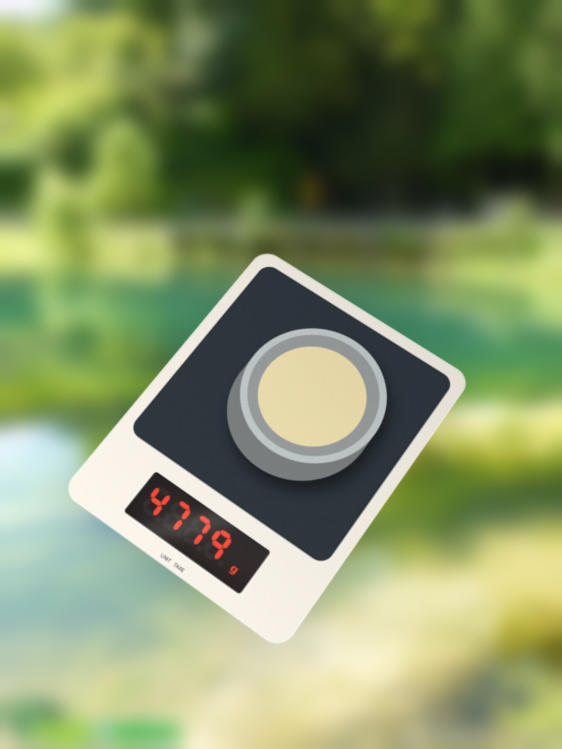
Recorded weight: 4779 g
